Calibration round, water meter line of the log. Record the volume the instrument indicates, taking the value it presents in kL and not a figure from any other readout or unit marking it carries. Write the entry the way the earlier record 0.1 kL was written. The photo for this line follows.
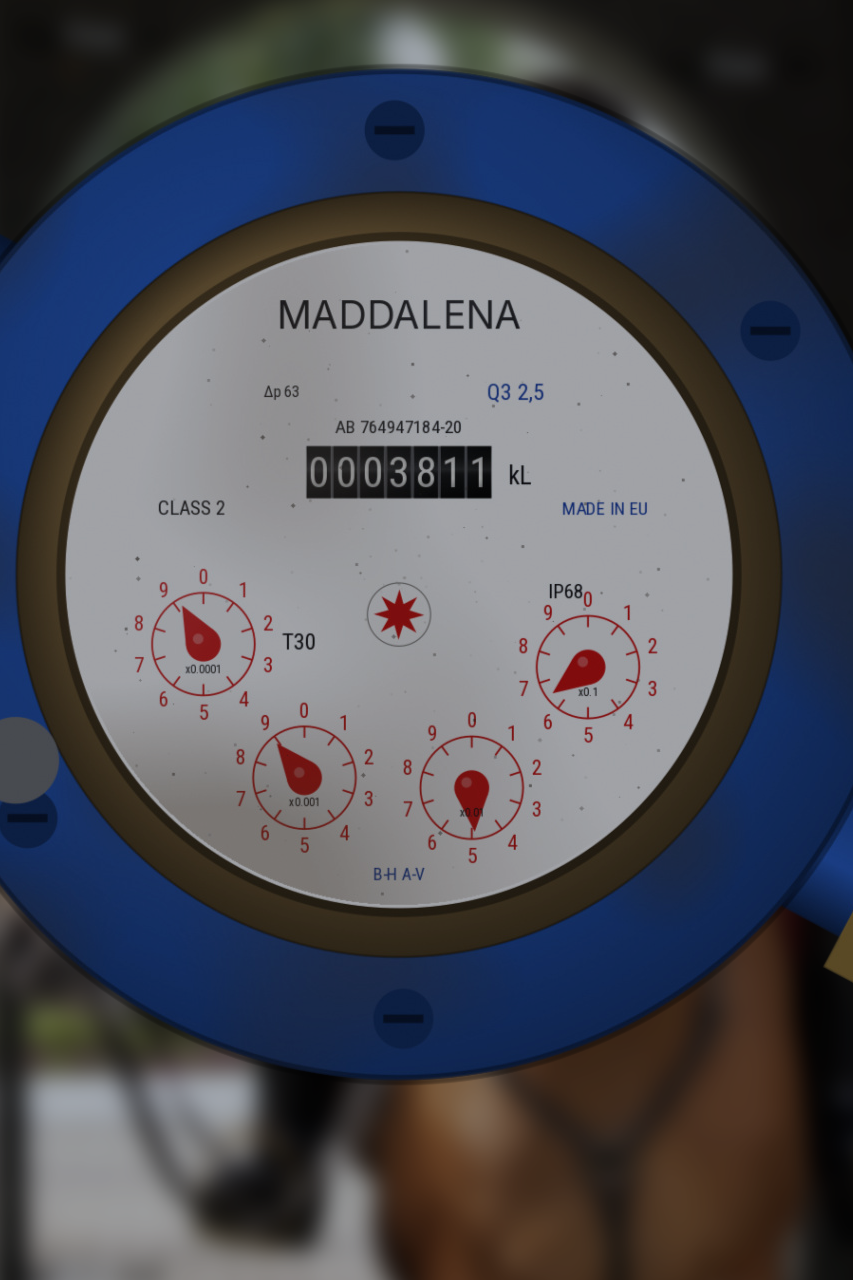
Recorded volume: 3811.6489 kL
